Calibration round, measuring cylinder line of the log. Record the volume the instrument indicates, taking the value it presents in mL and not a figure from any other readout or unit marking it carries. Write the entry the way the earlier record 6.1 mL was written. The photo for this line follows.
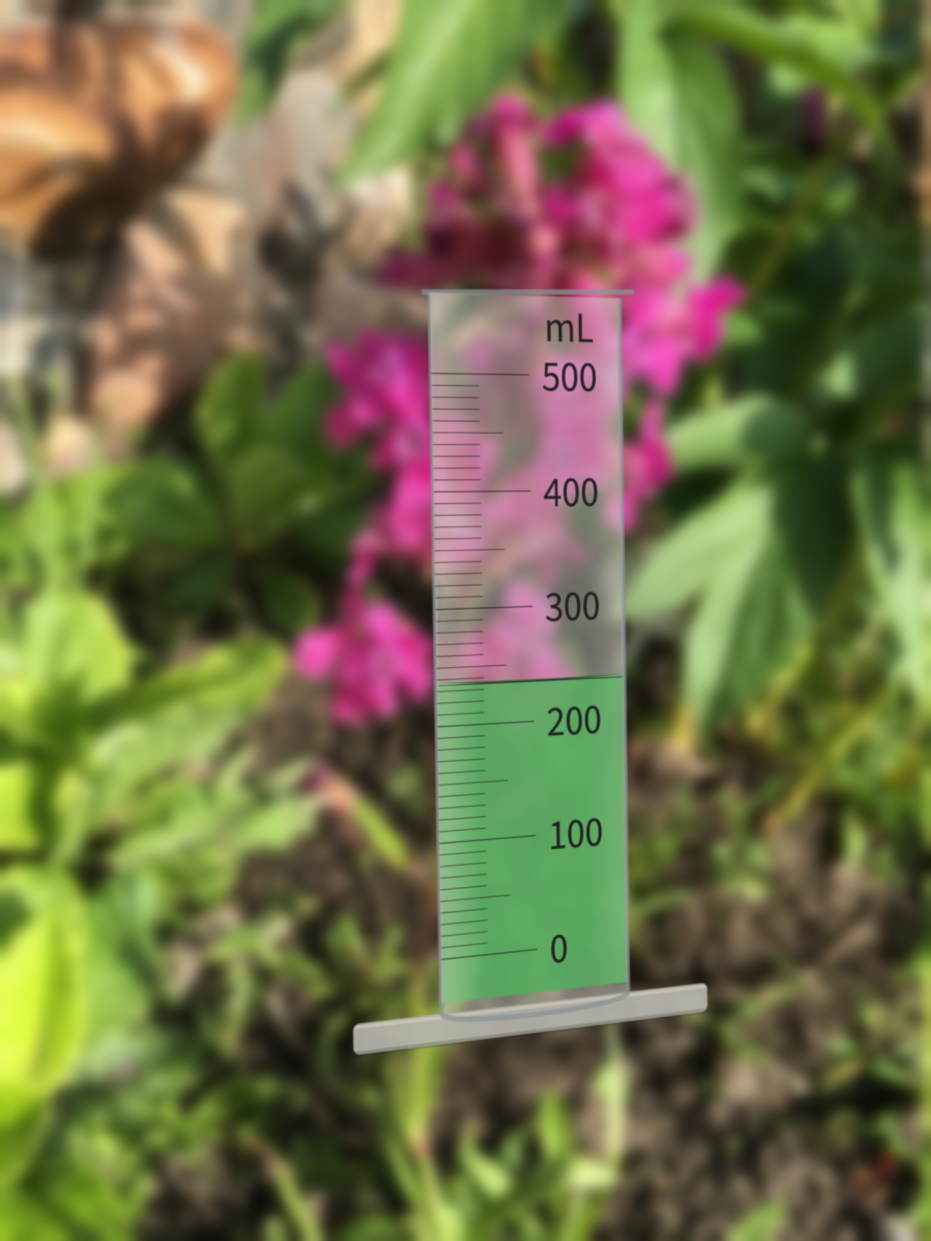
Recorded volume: 235 mL
